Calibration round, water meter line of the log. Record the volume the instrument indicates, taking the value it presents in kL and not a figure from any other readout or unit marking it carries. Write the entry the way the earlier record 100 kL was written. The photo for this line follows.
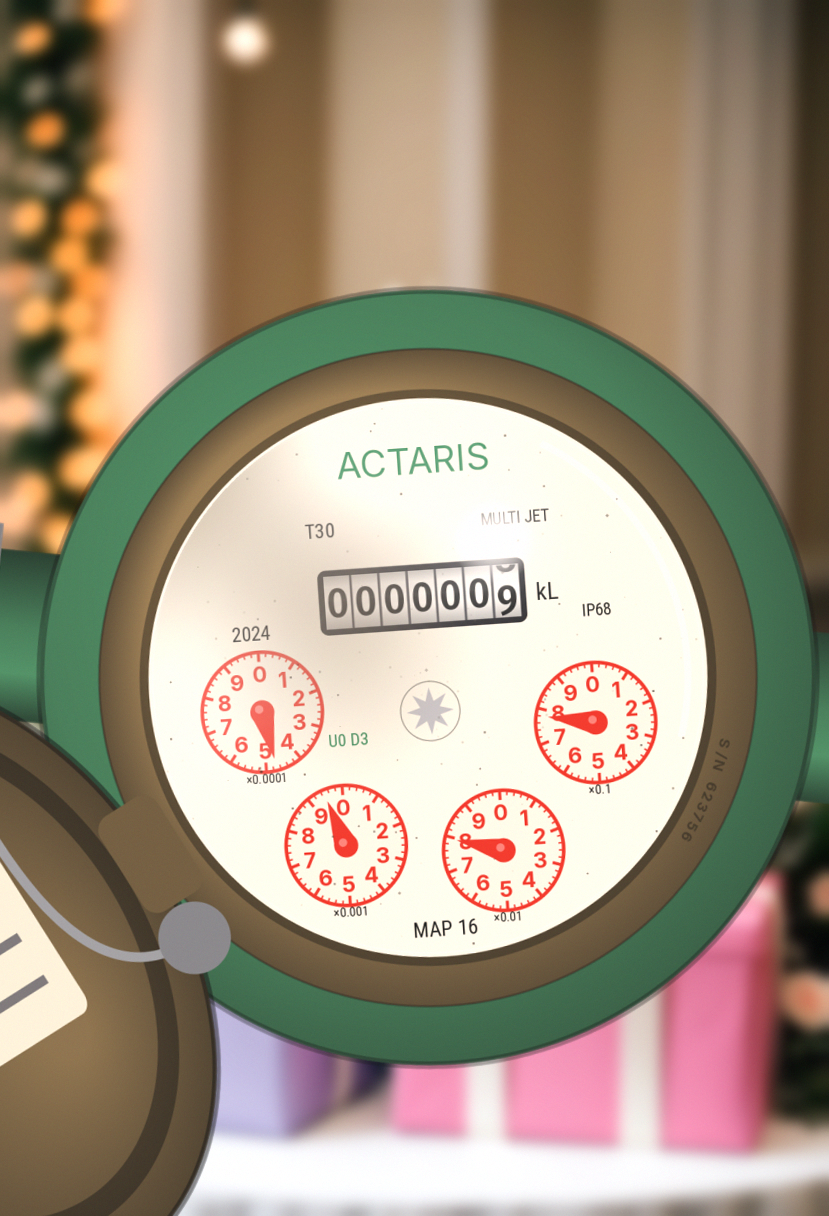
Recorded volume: 8.7794 kL
